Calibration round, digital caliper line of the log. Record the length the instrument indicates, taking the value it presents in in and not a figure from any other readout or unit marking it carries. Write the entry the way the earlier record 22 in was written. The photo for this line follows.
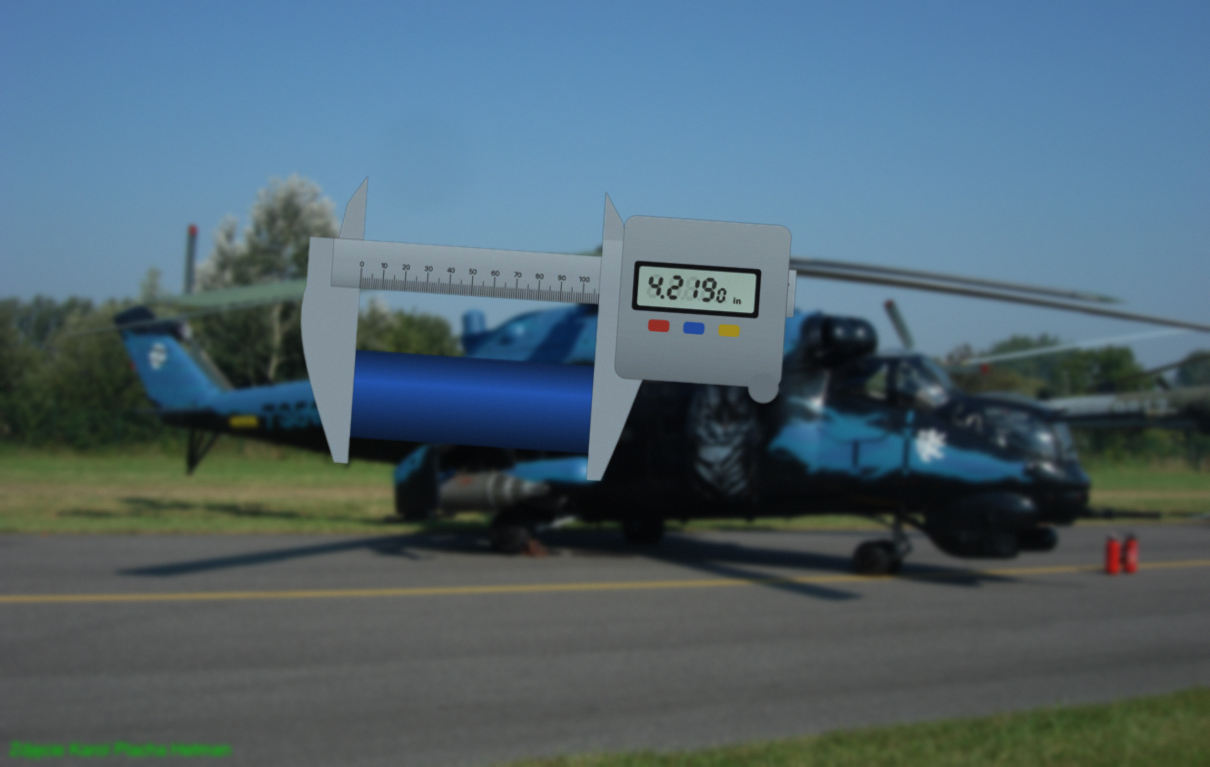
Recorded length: 4.2190 in
